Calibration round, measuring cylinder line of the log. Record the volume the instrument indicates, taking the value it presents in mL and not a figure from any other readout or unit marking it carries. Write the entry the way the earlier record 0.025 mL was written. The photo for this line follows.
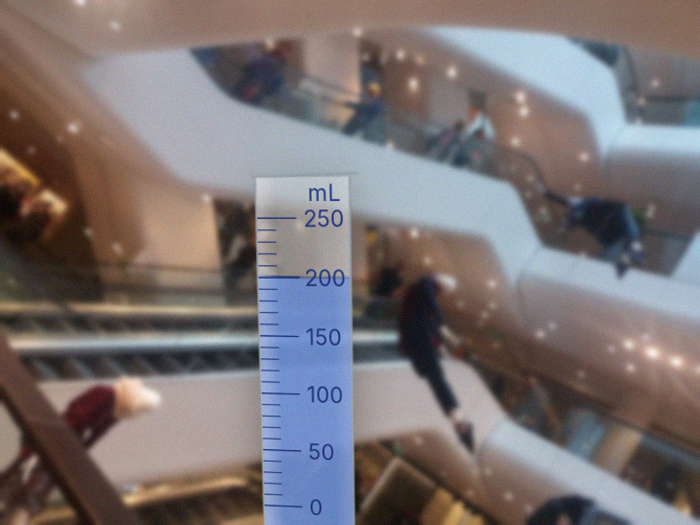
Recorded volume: 200 mL
